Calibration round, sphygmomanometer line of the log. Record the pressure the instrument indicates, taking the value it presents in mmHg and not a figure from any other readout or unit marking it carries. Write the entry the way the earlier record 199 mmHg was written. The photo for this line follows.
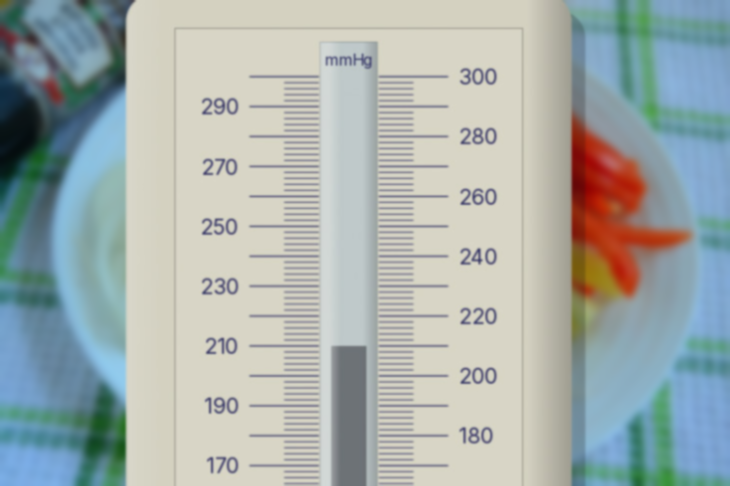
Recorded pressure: 210 mmHg
